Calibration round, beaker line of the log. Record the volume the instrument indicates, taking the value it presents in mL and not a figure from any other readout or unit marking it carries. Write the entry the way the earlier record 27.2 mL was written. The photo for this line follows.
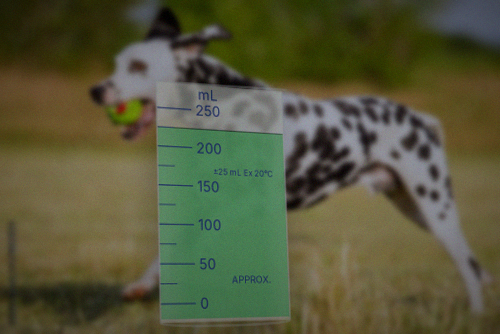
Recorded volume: 225 mL
